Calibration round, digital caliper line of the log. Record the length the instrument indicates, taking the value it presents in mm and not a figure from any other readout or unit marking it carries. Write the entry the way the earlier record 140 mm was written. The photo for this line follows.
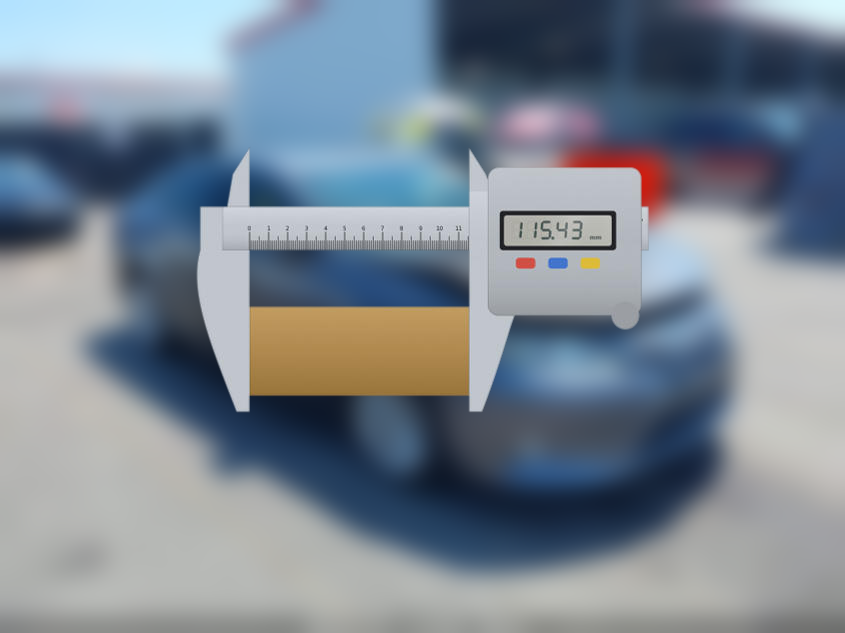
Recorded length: 115.43 mm
